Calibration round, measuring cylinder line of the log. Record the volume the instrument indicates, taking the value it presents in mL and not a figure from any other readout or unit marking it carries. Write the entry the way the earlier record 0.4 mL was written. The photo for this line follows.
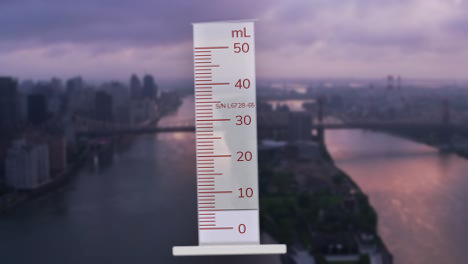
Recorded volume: 5 mL
